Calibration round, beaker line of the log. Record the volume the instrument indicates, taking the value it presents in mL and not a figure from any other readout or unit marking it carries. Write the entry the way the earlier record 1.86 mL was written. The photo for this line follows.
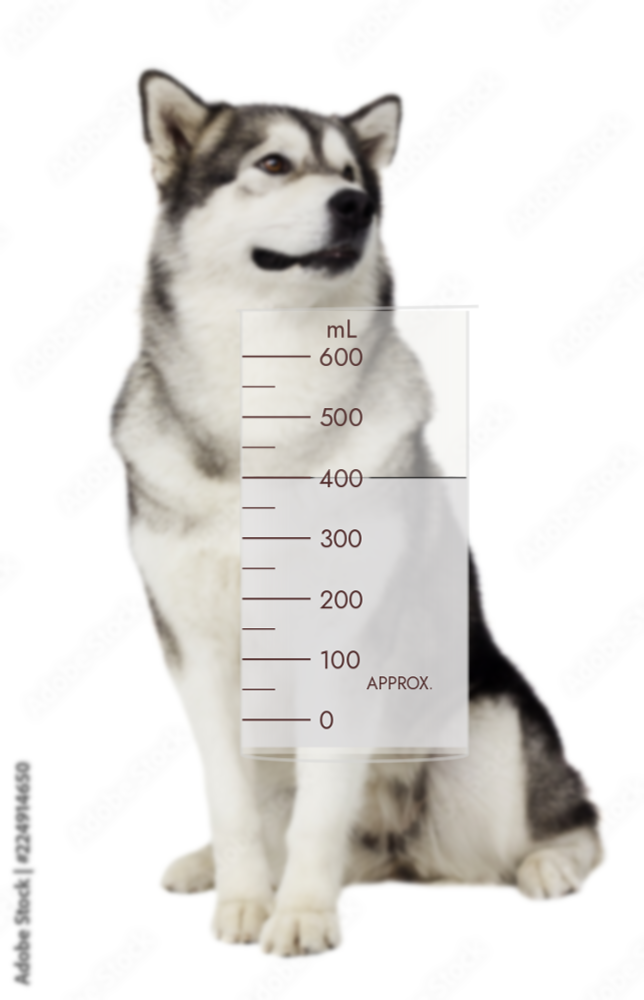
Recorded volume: 400 mL
